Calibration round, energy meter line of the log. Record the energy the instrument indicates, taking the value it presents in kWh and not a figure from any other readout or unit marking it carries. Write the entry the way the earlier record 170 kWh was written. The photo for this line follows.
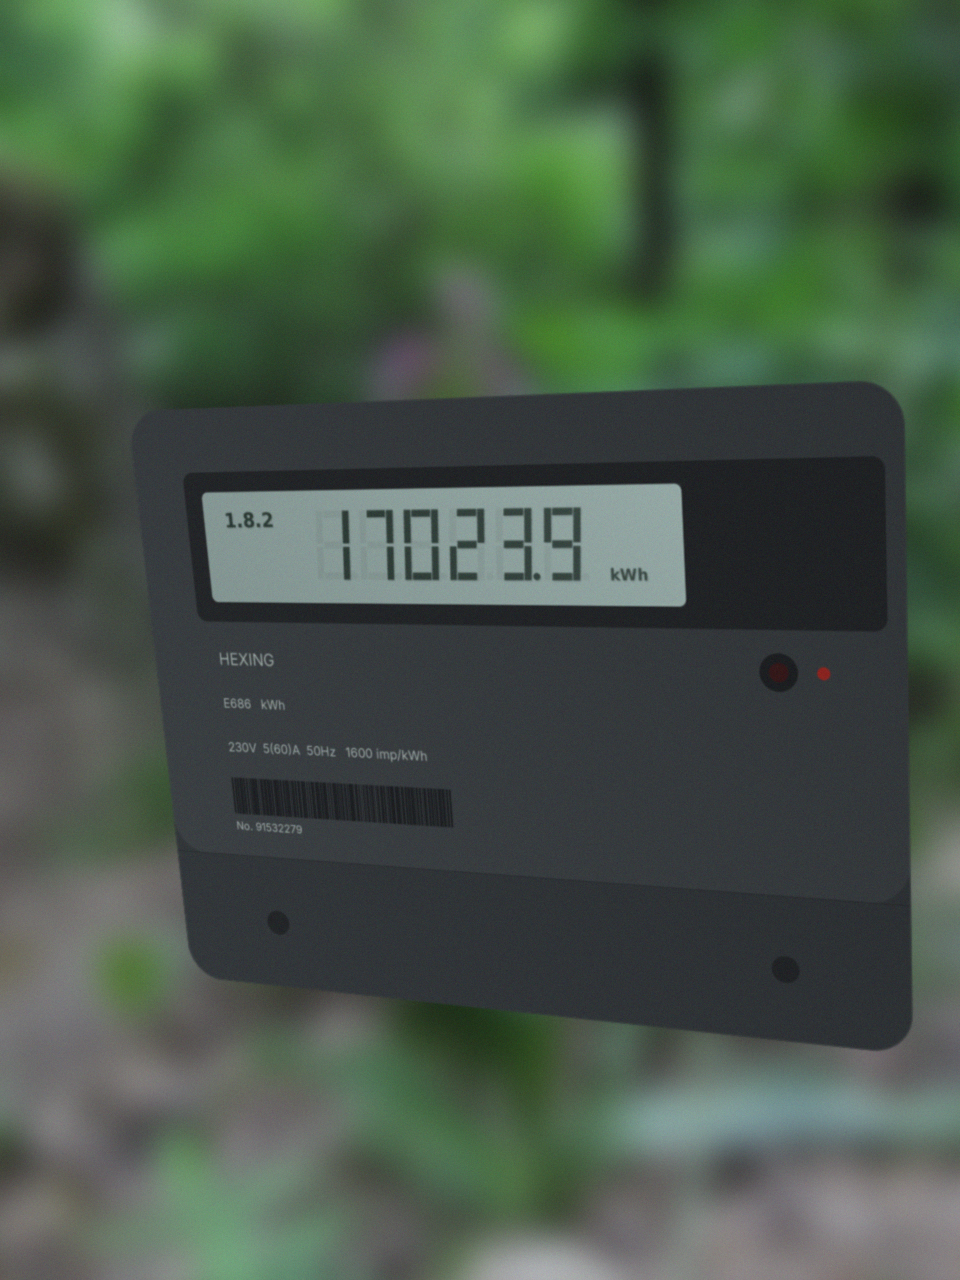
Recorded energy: 17023.9 kWh
